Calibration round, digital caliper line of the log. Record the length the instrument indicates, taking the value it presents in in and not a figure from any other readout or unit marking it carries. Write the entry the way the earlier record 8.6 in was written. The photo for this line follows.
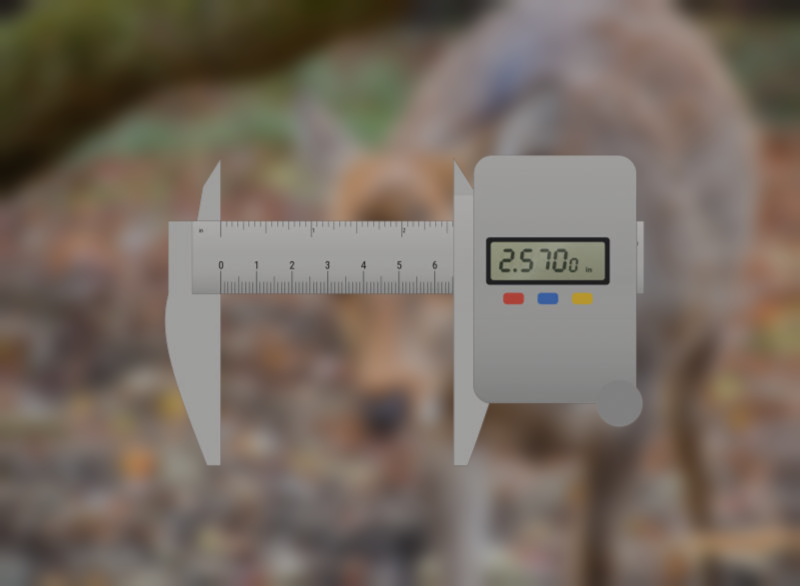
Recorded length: 2.5700 in
